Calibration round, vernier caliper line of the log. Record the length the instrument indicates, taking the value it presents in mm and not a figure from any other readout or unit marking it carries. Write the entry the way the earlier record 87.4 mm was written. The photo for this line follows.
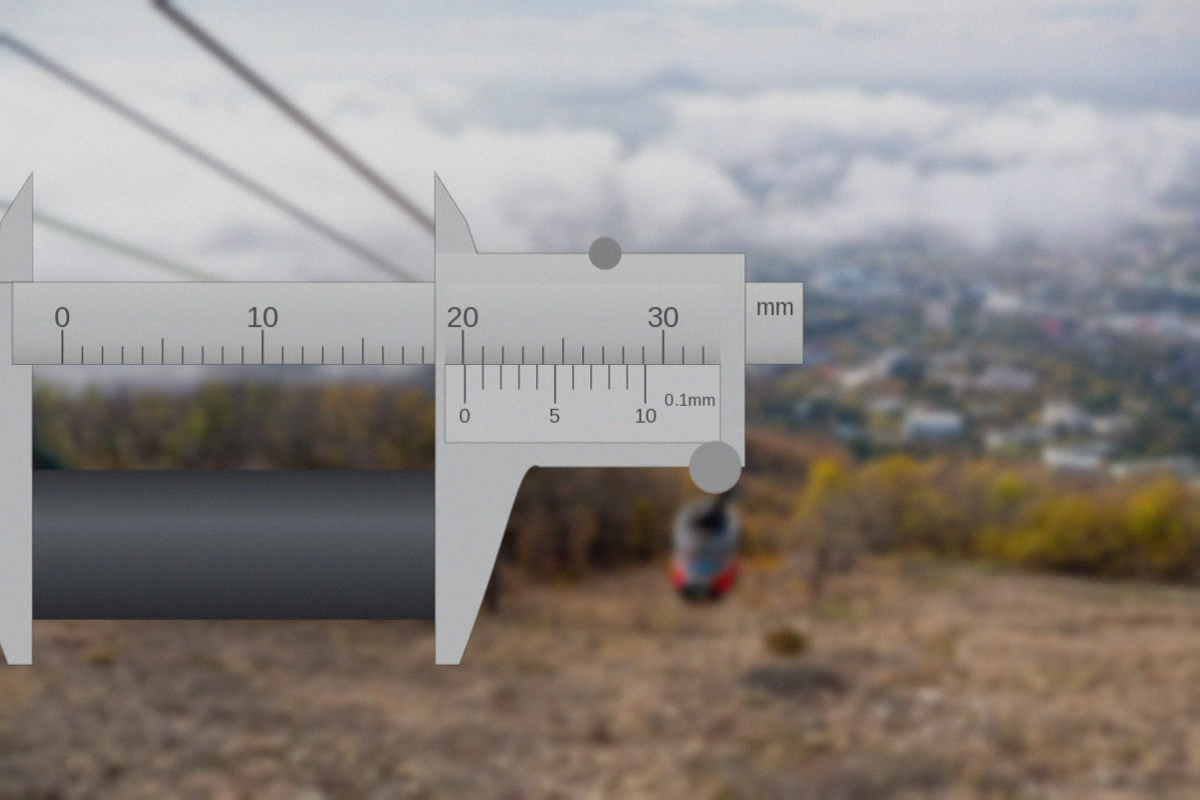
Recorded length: 20.1 mm
